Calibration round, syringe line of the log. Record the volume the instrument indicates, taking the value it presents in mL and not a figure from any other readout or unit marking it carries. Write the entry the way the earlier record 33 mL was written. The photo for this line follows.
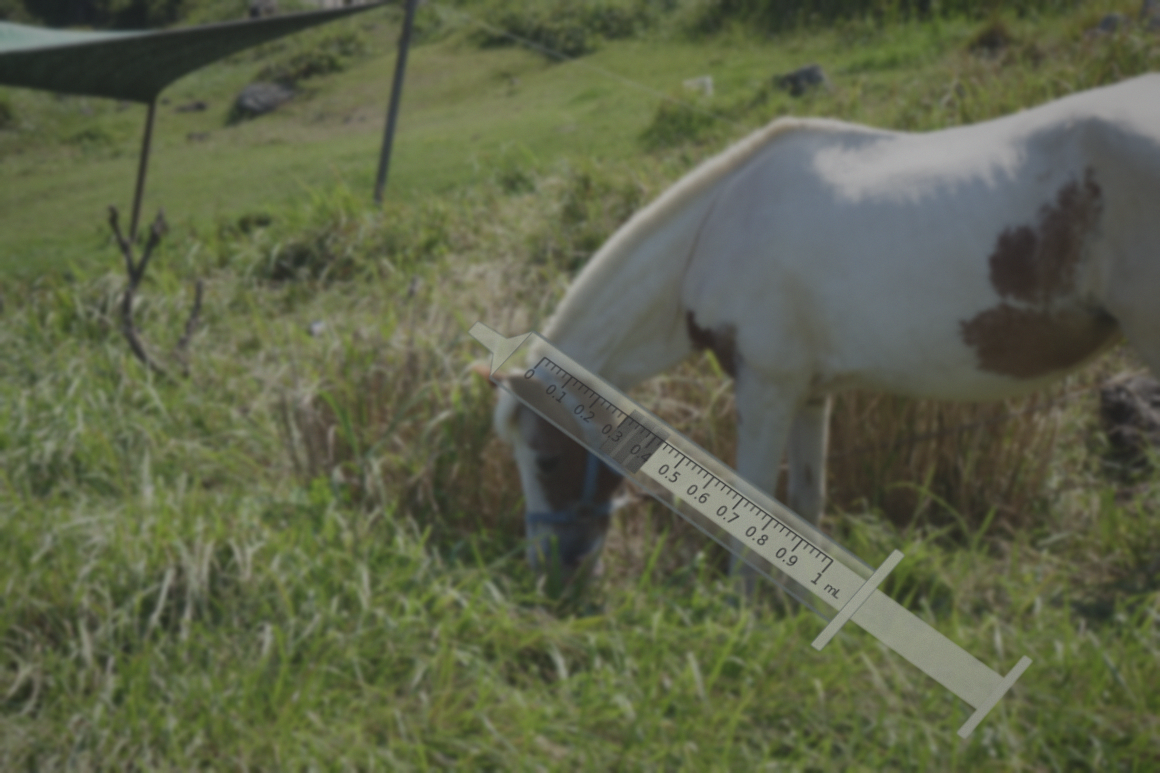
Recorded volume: 0.3 mL
